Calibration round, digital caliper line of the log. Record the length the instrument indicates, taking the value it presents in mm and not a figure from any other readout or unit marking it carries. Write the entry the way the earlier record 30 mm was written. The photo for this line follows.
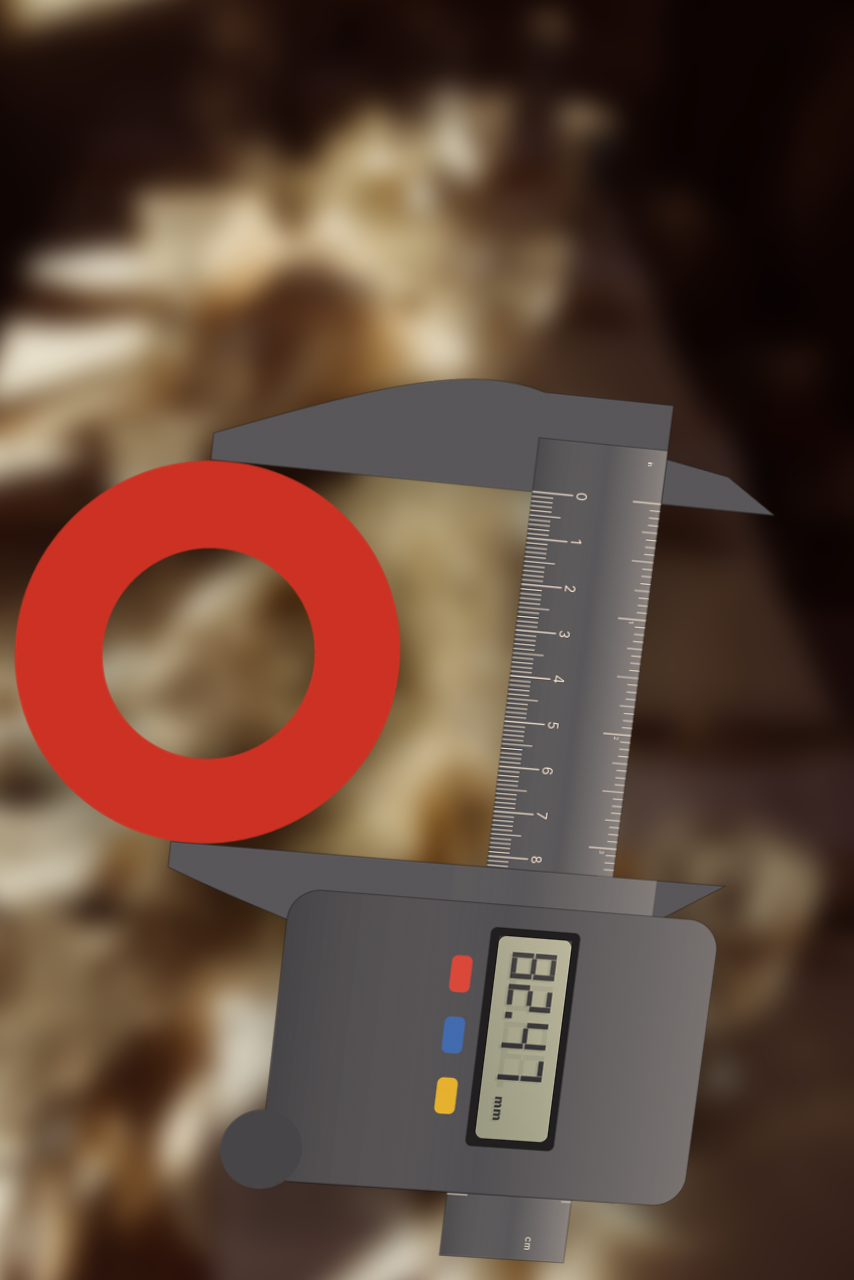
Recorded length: 82.47 mm
